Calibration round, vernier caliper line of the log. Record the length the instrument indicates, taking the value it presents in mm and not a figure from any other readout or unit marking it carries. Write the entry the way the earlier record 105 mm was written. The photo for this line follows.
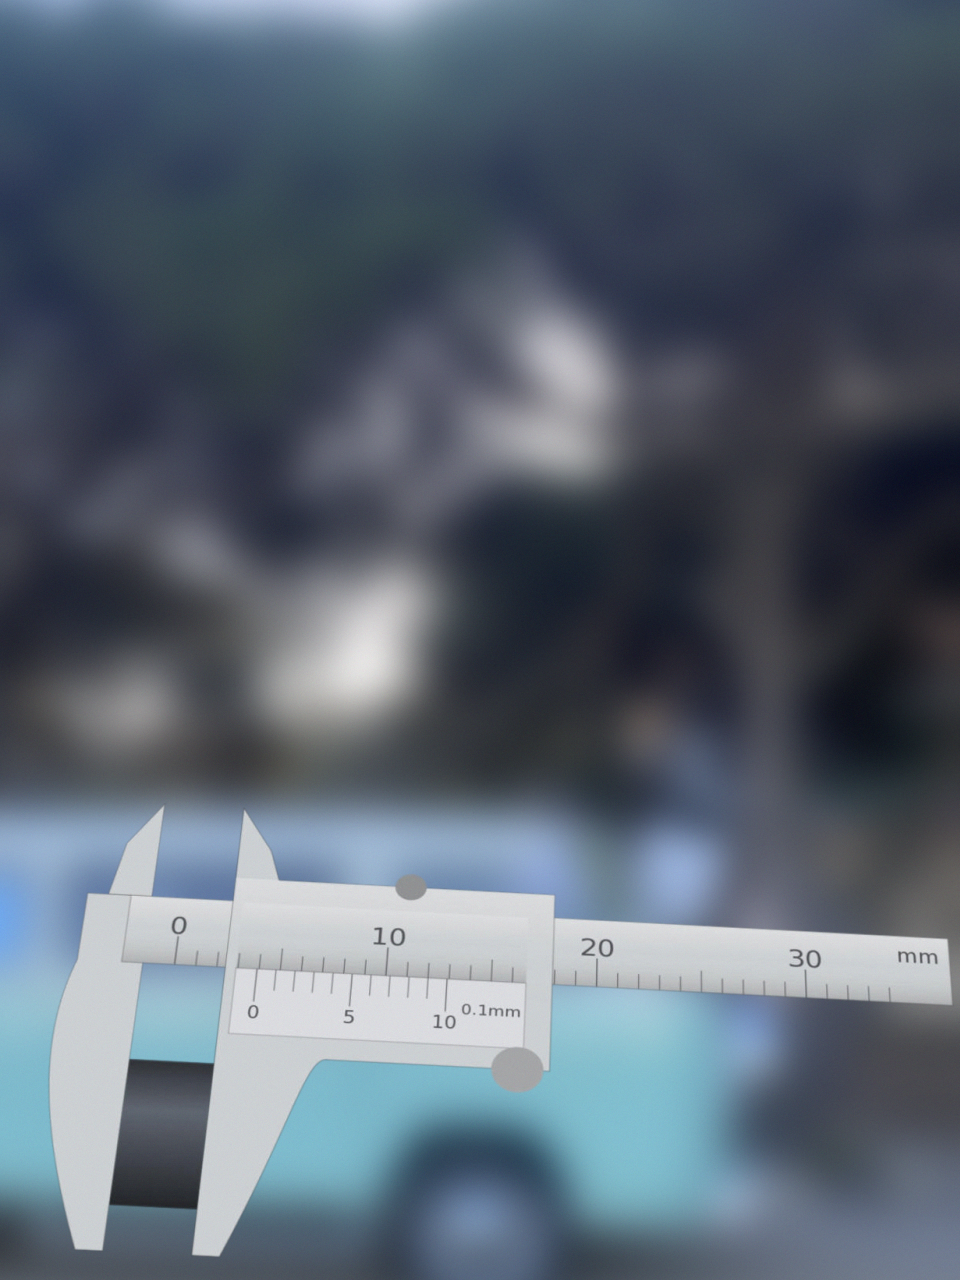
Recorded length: 3.9 mm
